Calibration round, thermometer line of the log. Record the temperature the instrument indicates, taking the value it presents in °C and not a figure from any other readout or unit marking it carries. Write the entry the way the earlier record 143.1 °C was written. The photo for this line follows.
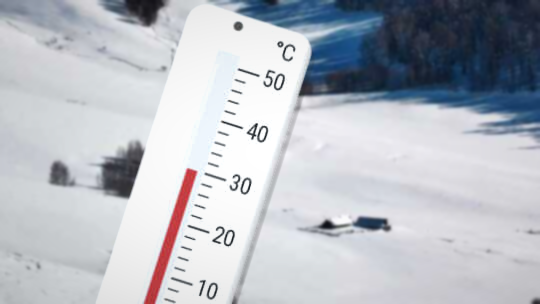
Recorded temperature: 30 °C
